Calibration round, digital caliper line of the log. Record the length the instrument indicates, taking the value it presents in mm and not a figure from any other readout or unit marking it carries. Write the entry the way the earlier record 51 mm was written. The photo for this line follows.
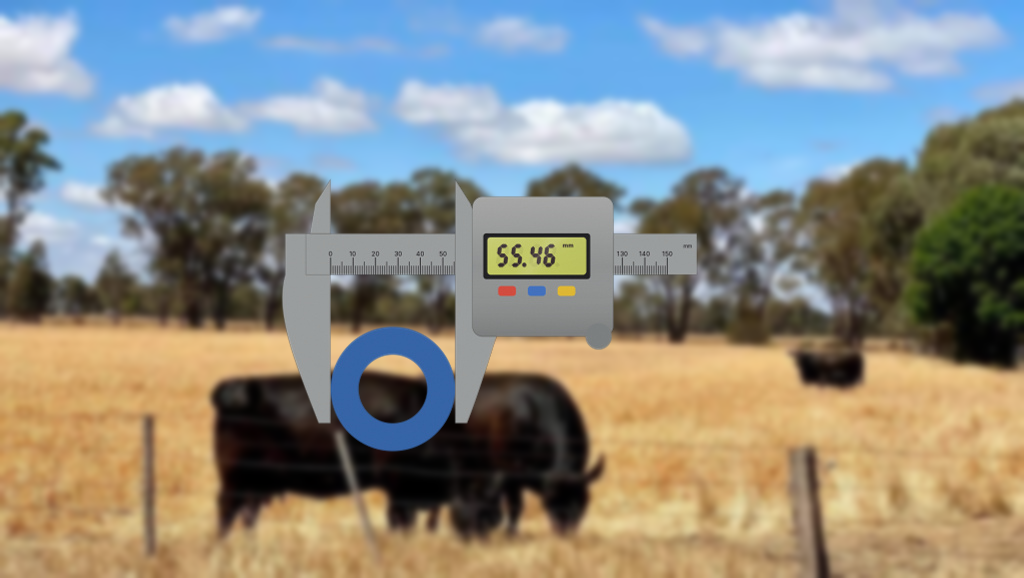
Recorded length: 55.46 mm
